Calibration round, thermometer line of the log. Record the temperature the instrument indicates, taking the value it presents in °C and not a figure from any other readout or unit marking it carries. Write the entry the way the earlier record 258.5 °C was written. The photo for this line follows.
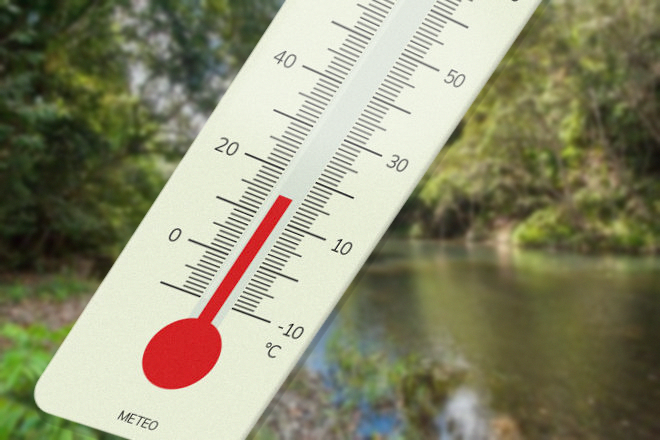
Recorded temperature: 15 °C
